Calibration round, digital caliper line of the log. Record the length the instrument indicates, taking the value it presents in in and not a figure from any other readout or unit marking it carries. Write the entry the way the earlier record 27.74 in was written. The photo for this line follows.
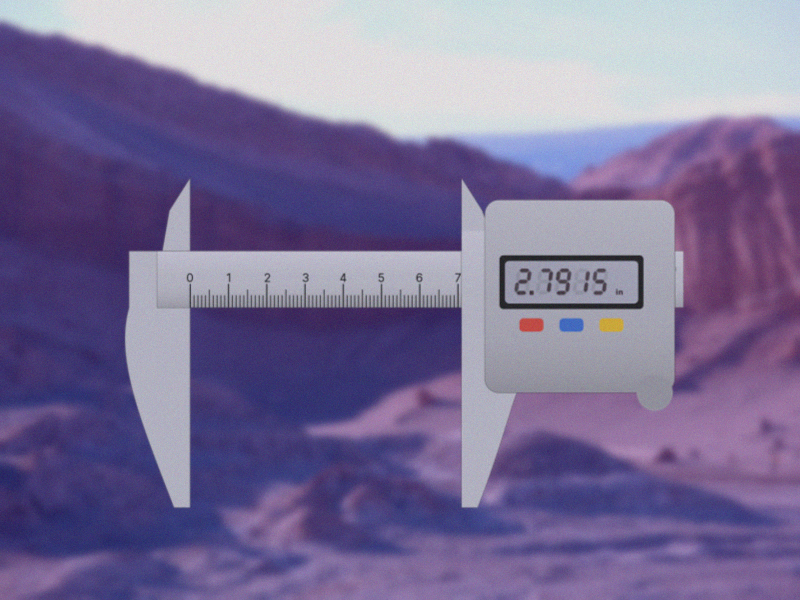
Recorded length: 2.7915 in
